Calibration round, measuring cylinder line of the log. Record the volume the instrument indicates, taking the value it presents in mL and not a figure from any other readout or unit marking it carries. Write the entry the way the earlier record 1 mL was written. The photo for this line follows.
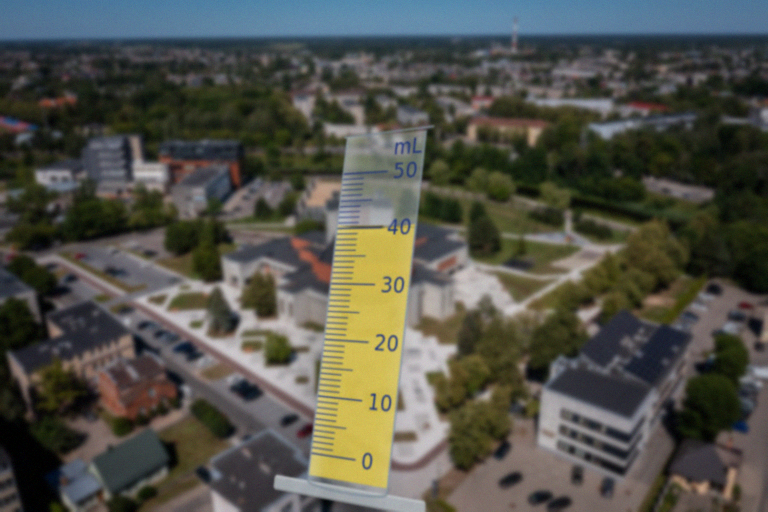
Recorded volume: 40 mL
